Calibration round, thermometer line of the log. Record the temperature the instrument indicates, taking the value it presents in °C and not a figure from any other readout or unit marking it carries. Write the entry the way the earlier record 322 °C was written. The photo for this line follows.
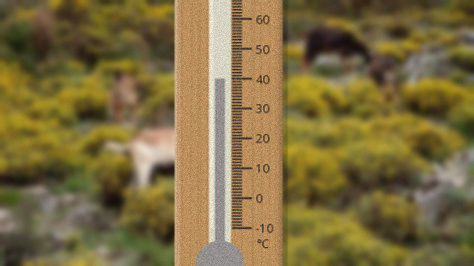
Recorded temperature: 40 °C
